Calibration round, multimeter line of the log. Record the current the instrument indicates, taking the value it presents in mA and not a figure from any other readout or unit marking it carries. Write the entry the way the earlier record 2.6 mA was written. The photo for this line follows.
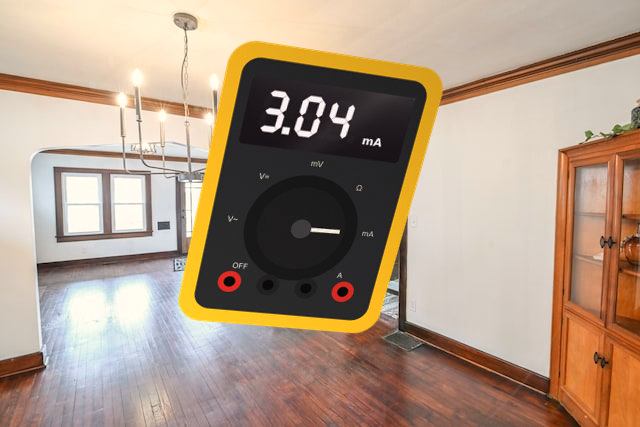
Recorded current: 3.04 mA
